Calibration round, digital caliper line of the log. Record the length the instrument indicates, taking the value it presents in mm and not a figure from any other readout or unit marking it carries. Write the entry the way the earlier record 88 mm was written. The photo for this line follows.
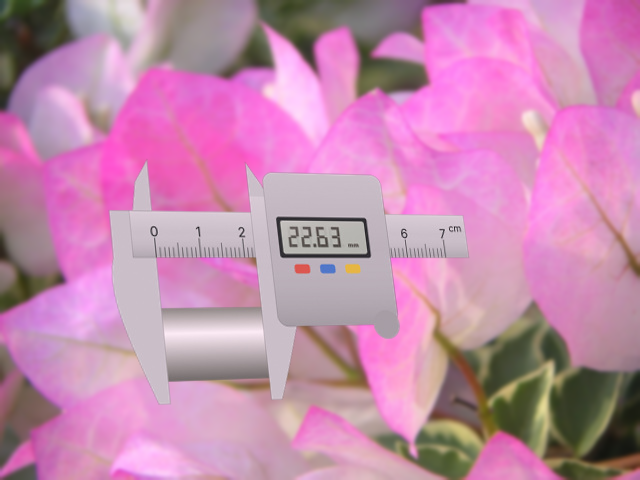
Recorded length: 22.63 mm
